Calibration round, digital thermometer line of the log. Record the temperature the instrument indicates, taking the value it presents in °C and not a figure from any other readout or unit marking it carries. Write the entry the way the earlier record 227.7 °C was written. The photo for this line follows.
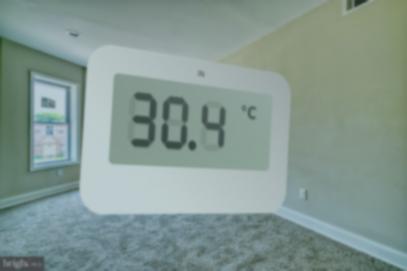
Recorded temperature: 30.4 °C
